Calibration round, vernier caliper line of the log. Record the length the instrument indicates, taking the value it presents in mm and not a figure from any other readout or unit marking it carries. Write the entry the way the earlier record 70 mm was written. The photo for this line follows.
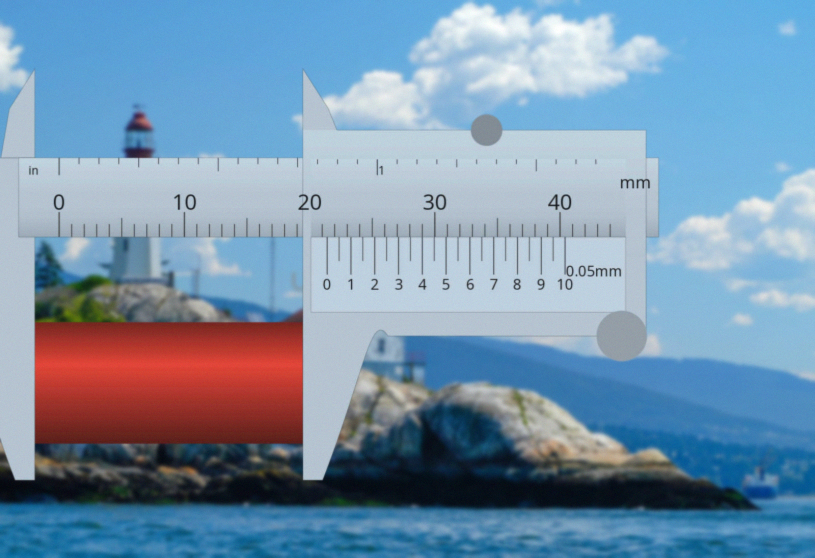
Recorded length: 21.4 mm
